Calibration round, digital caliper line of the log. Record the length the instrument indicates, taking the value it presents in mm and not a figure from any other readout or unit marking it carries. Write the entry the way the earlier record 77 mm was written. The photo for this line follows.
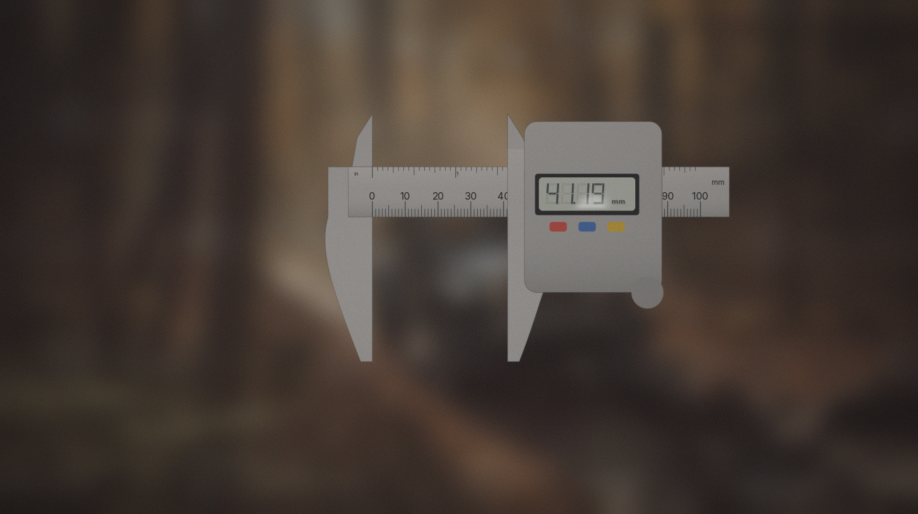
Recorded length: 41.19 mm
